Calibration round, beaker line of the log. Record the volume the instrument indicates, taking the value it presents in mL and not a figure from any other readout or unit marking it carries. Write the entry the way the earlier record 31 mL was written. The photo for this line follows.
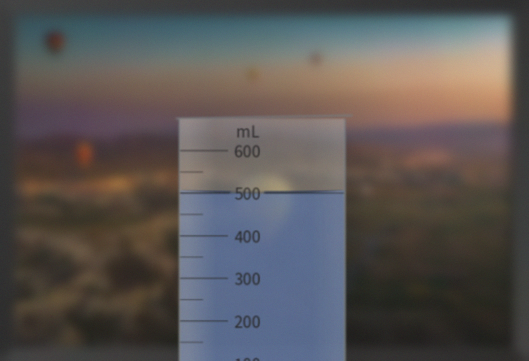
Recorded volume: 500 mL
